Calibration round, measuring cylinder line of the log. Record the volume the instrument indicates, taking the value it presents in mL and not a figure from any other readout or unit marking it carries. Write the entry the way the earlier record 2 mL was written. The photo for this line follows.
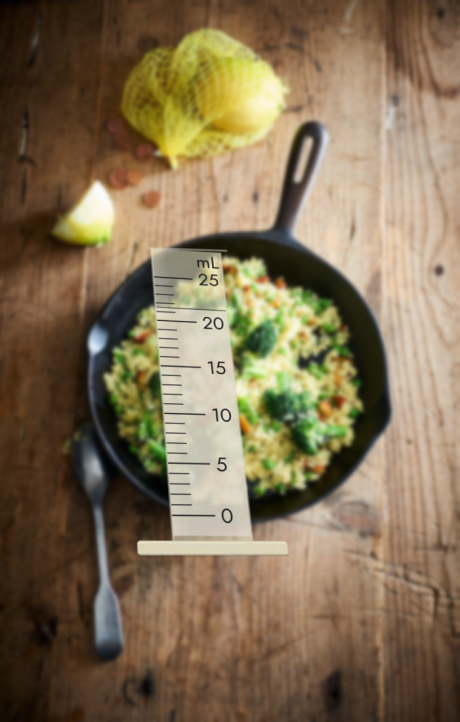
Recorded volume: 21.5 mL
